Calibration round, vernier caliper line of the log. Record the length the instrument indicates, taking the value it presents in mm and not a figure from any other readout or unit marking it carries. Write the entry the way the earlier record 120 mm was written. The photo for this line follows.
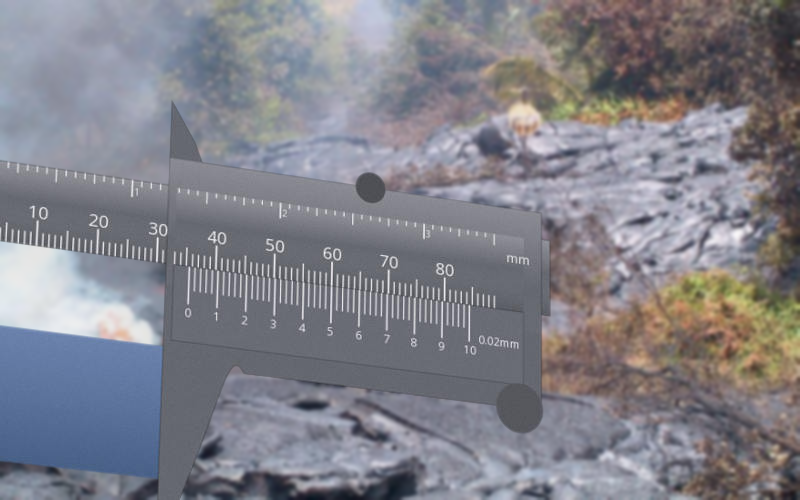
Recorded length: 35.5 mm
